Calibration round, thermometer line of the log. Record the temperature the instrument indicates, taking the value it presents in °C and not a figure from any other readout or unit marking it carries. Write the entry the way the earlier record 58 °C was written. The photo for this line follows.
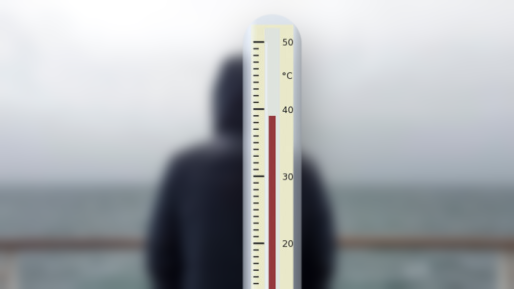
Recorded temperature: 39 °C
